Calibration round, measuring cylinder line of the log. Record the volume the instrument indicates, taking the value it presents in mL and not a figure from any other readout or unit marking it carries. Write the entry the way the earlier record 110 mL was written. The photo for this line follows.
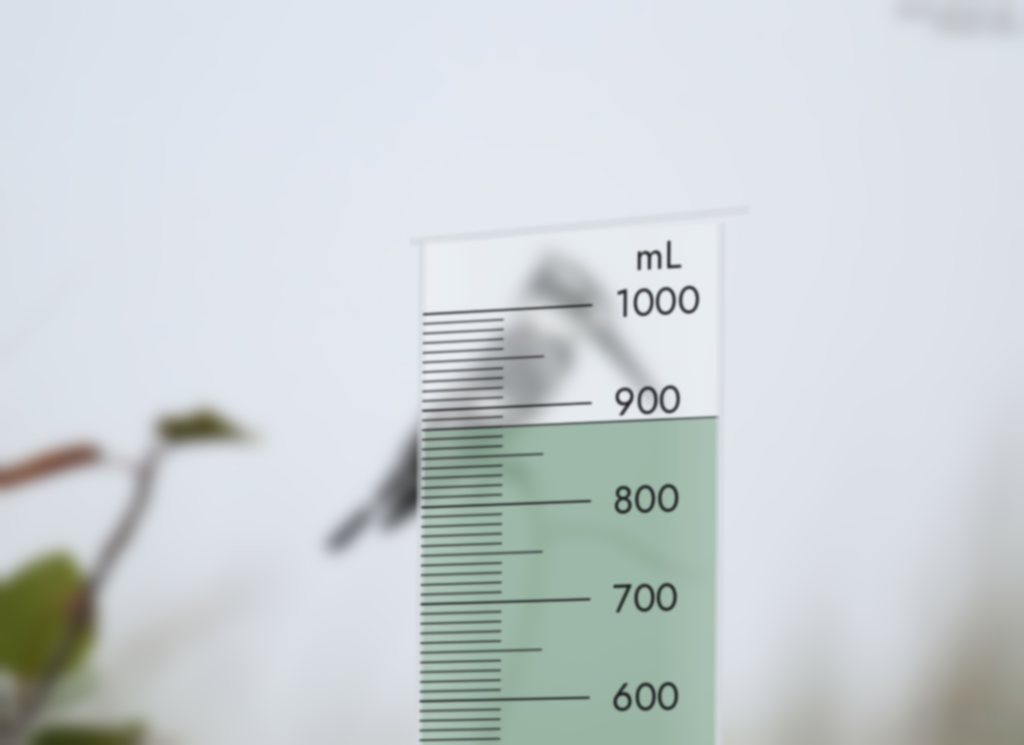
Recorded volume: 880 mL
